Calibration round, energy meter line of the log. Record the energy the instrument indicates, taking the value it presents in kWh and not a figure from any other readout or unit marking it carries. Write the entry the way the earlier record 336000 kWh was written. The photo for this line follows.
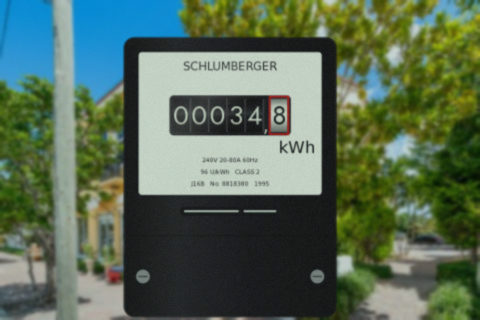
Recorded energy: 34.8 kWh
